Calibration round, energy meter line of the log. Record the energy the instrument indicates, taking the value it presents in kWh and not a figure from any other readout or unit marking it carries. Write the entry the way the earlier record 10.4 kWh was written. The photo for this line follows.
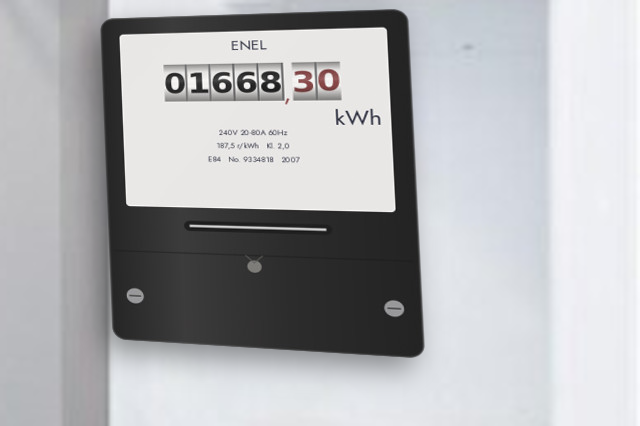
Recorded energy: 1668.30 kWh
